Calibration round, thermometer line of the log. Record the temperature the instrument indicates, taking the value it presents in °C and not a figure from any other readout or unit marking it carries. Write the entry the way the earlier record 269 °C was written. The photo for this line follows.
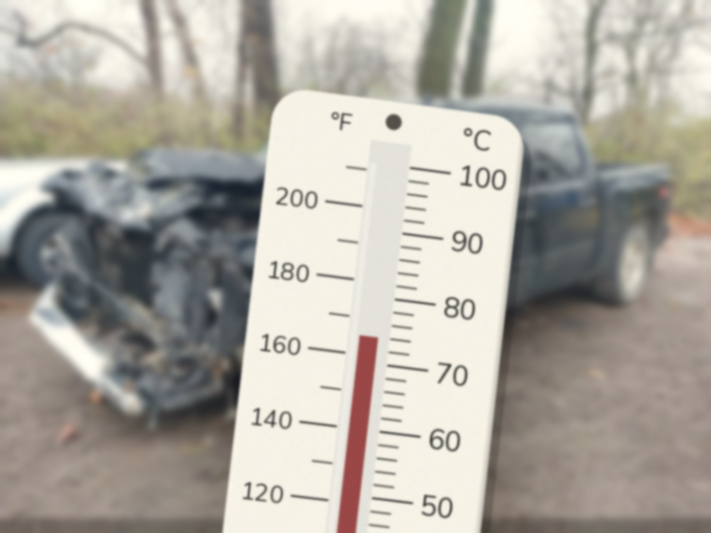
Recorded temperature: 74 °C
